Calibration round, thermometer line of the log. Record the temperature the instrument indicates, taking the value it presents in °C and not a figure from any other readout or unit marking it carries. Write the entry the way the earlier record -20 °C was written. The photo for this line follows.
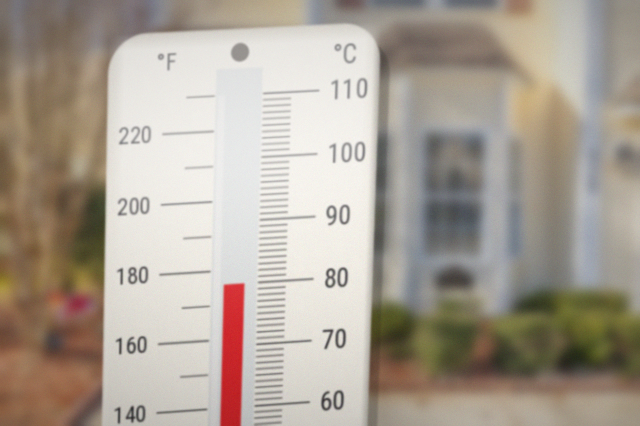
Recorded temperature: 80 °C
